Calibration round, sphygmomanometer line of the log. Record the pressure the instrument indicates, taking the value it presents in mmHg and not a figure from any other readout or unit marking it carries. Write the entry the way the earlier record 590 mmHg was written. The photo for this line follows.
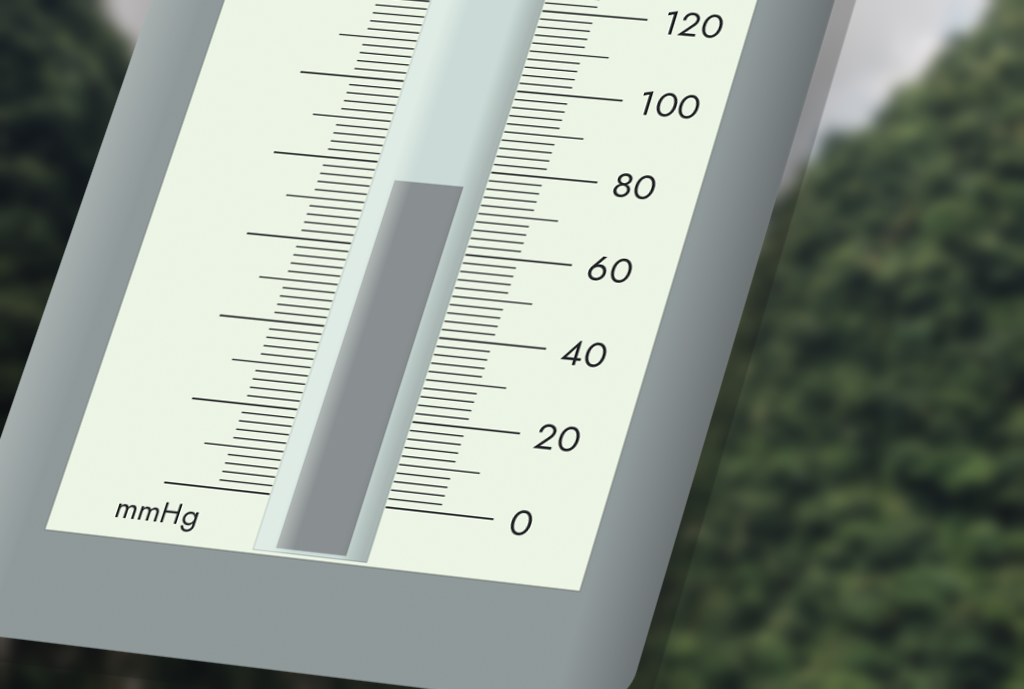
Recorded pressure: 76 mmHg
